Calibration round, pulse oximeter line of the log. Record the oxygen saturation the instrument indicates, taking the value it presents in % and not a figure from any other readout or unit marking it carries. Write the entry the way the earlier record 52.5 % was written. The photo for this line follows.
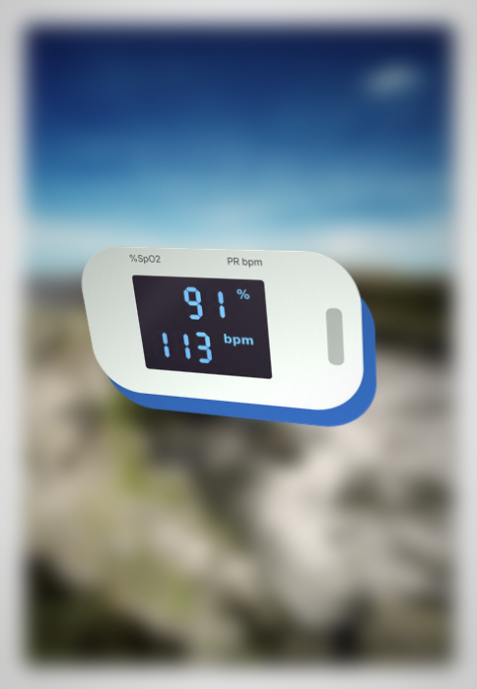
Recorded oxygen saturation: 91 %
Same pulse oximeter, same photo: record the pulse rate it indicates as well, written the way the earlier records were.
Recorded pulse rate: 113 bpm
